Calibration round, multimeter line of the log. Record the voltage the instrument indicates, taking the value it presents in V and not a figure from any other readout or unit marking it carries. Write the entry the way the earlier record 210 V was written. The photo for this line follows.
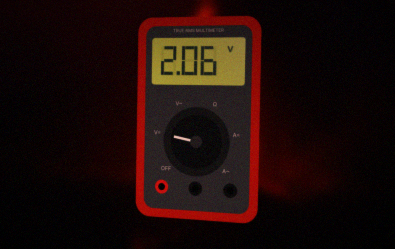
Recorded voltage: 2.06 V
